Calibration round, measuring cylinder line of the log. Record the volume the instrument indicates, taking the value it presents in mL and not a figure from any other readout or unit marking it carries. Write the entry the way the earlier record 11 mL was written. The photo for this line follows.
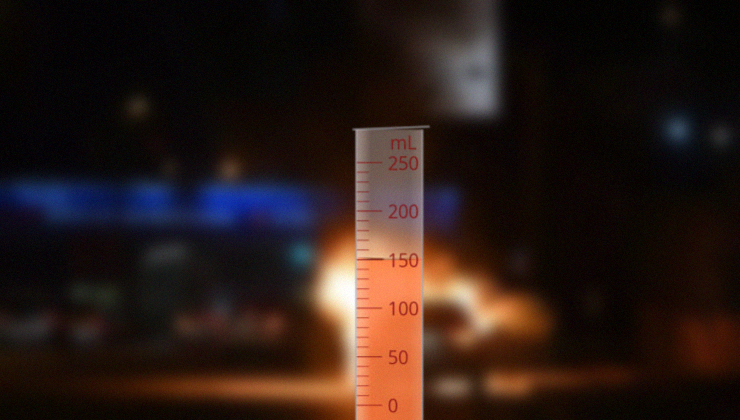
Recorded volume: 150 mL
